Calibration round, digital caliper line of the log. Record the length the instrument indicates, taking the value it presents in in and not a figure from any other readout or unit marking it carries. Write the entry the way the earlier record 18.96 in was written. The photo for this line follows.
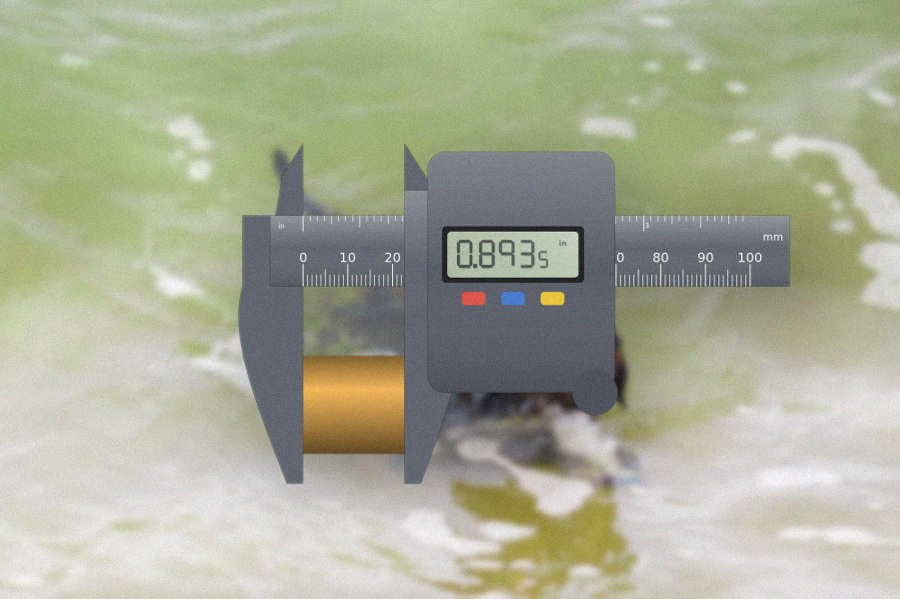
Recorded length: 0.8935 in
